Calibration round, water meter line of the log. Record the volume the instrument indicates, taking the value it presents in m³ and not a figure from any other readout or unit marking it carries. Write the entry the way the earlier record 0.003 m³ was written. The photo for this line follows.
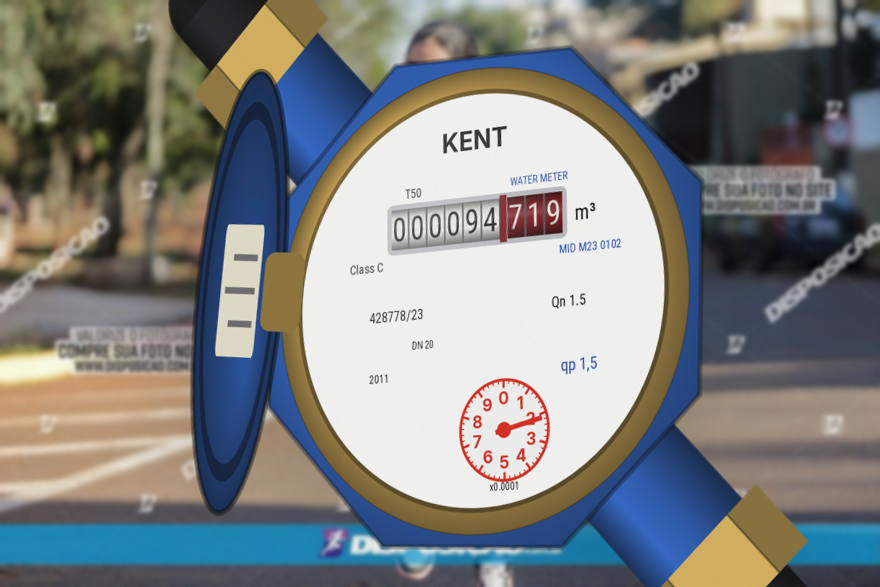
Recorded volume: 94.7192 m³
